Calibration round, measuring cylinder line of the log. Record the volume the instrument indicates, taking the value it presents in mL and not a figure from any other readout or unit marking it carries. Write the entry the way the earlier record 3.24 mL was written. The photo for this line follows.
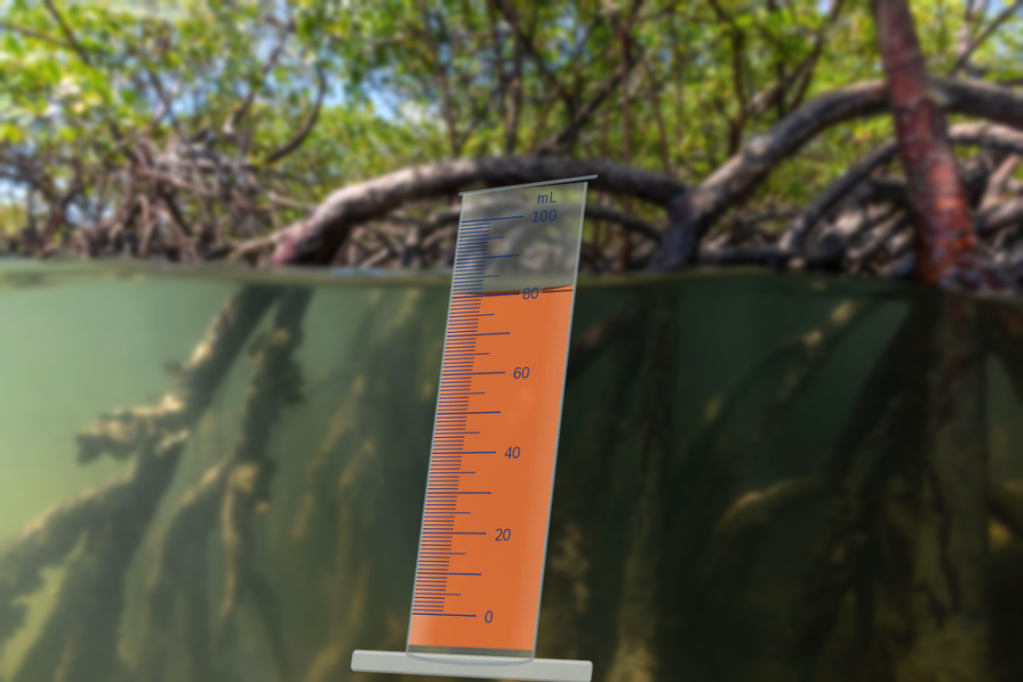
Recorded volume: 80 mL
